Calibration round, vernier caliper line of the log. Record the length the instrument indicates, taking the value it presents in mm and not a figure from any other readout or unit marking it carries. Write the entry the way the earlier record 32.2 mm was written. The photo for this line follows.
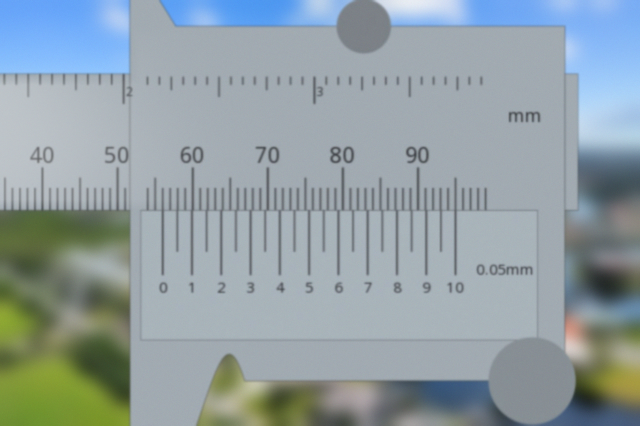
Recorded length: 56.0 mm
